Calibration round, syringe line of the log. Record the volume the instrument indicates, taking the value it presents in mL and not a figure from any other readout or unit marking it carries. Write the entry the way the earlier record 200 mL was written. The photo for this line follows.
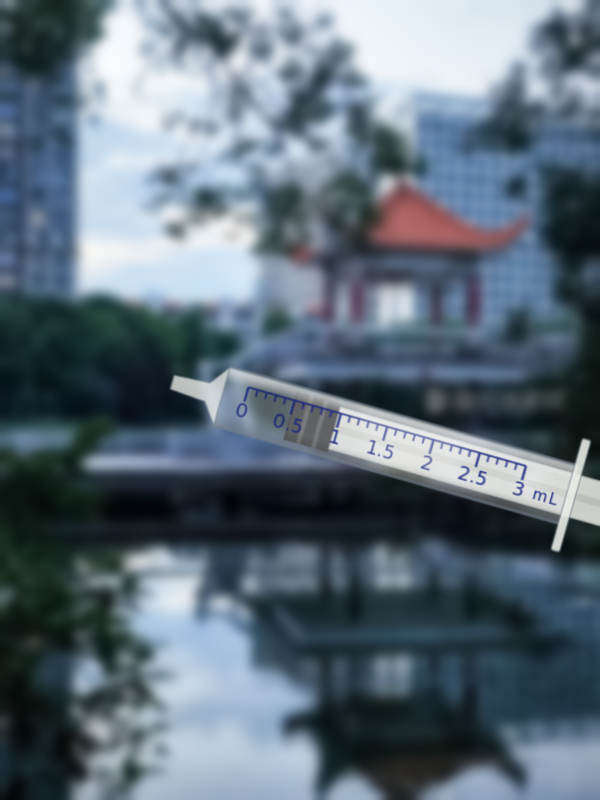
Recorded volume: 0.5 mL
